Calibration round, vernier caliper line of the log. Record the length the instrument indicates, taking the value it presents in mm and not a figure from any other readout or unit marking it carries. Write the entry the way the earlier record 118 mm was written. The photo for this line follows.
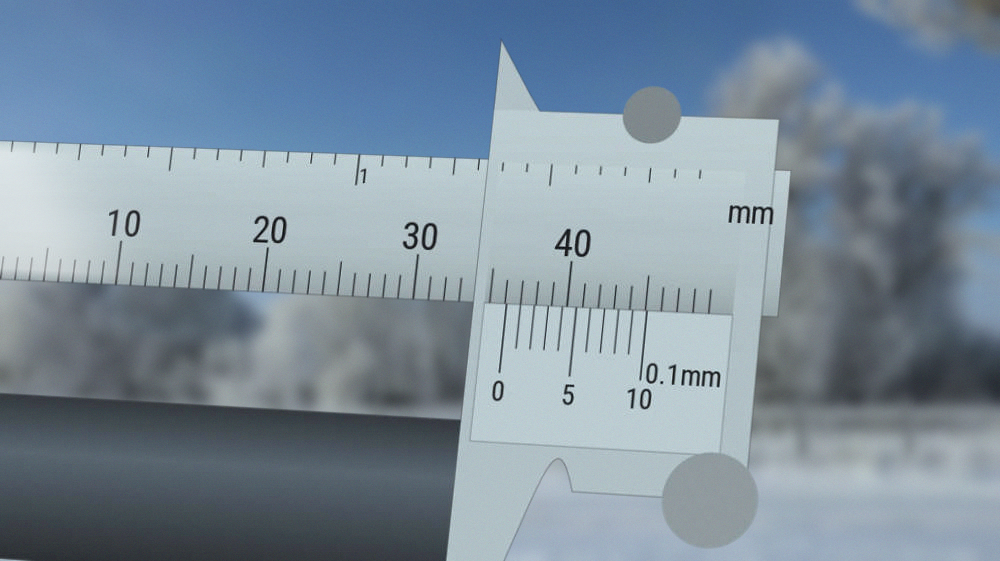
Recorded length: 36.1 mm
